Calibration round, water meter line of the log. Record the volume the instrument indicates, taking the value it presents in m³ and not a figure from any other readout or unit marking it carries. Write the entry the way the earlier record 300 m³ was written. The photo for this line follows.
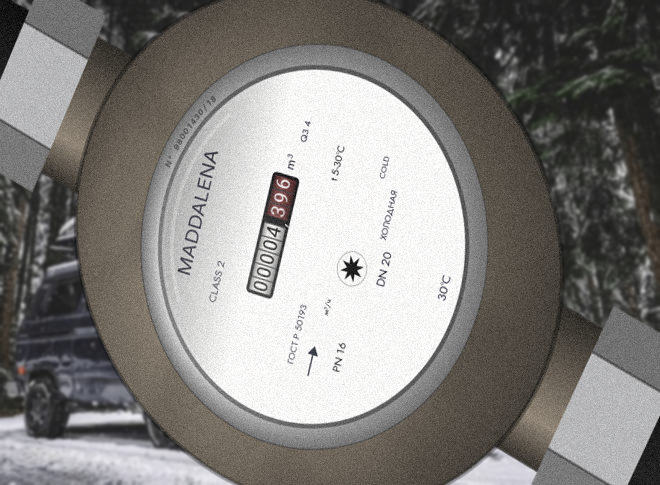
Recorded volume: 4.396 m³
